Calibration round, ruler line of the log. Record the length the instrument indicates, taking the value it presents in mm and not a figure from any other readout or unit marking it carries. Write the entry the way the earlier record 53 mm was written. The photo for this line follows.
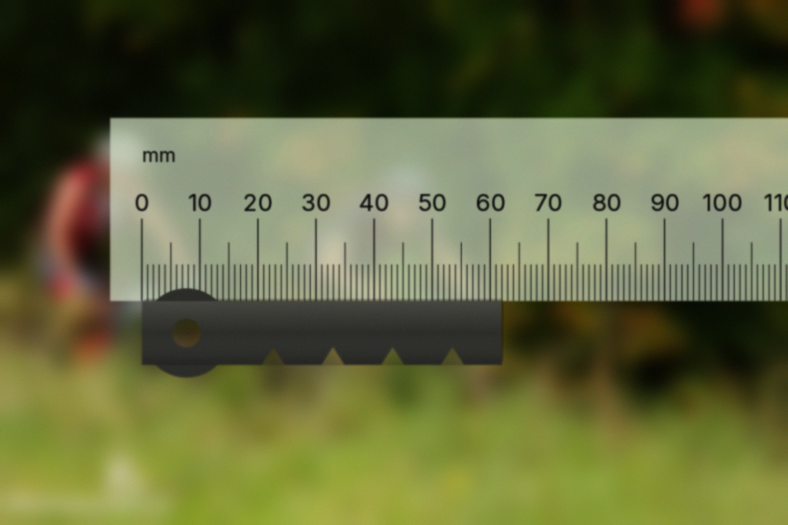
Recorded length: 62 mm
